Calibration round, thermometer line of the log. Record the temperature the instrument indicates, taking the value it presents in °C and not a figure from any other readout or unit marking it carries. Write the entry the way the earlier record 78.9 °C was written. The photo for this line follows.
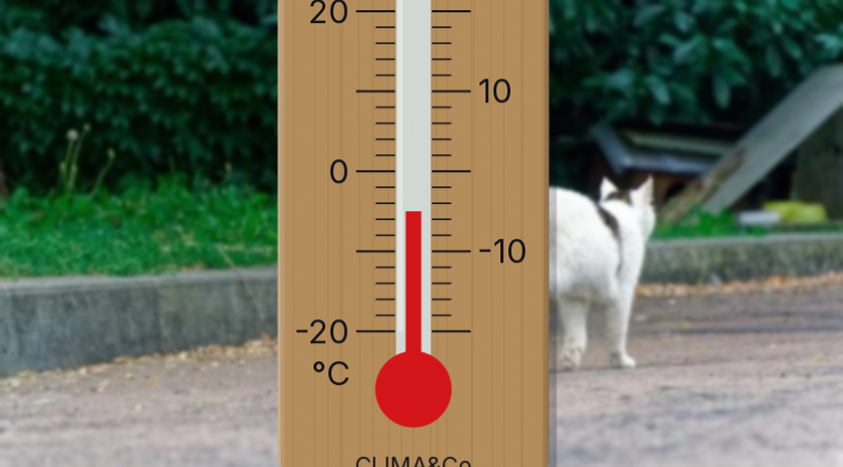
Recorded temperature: -5 °C
